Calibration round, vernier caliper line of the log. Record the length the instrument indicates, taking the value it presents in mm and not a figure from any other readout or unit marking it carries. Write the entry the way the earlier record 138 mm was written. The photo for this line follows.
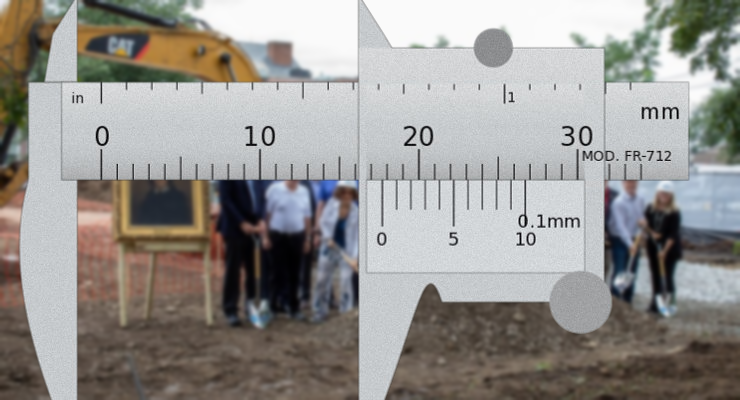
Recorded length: 17.7 mm
